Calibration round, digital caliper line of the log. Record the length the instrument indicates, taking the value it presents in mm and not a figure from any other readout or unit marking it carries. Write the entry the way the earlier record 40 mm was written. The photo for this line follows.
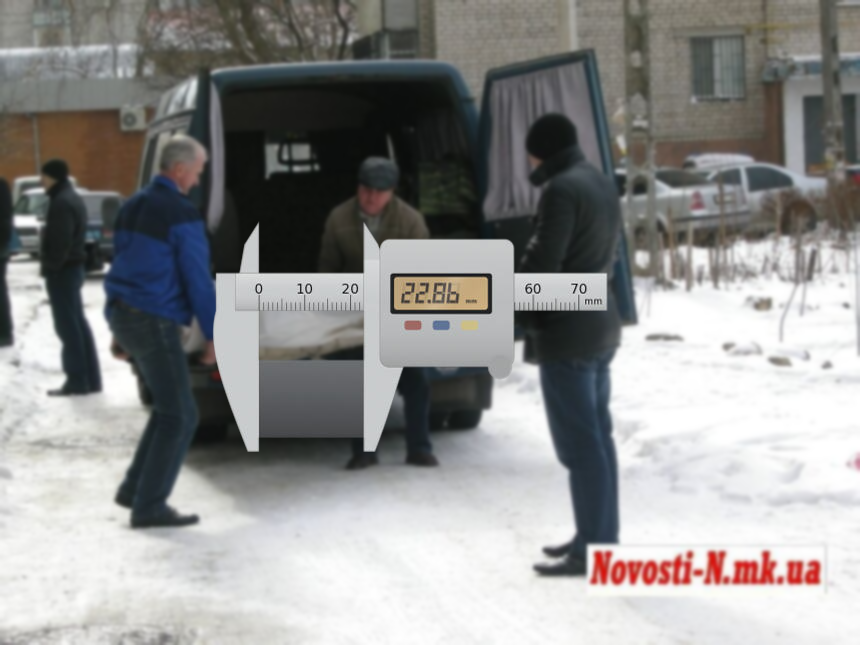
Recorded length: 22.86 mm
